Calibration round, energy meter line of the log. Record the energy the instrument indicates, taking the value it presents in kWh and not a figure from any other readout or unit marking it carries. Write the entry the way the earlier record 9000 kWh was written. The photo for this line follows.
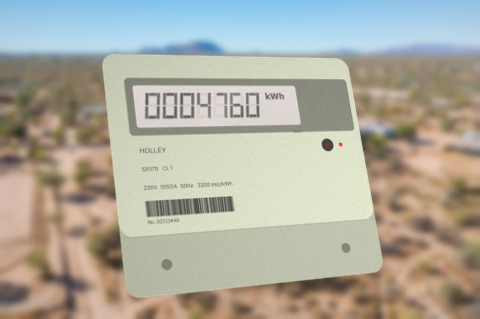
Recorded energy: 4760 kWh
